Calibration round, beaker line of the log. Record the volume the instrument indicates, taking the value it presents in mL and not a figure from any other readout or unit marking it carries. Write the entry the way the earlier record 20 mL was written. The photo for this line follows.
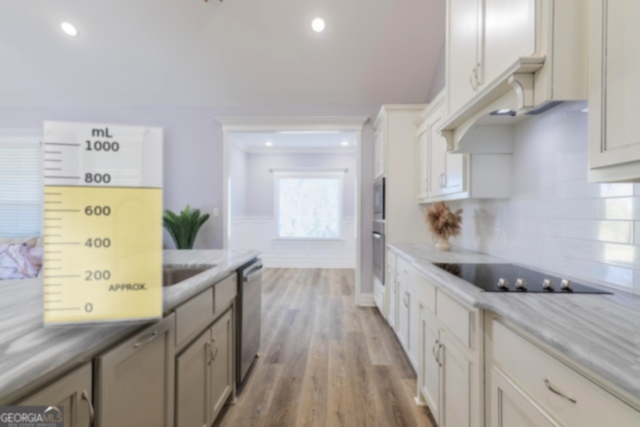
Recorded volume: 750 mL
